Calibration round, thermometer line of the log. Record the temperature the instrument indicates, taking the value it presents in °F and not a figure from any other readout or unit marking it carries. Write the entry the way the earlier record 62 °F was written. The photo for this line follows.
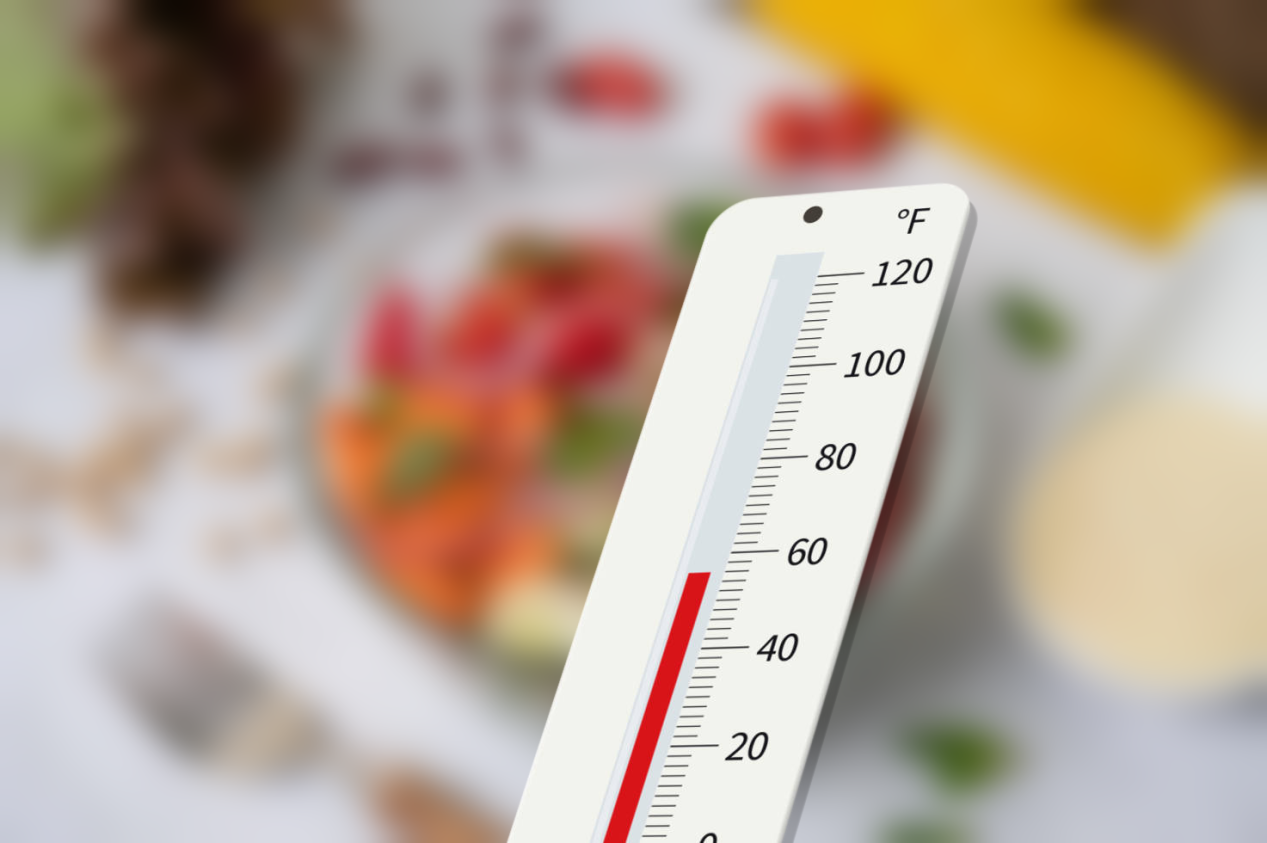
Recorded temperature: 56 °F
